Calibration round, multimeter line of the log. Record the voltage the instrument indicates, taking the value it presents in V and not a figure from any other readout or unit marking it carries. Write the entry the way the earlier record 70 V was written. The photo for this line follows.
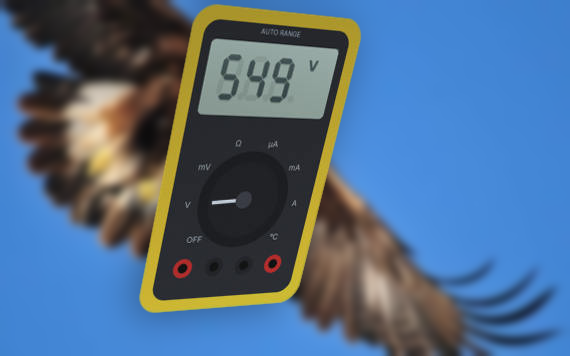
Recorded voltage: 549 V
